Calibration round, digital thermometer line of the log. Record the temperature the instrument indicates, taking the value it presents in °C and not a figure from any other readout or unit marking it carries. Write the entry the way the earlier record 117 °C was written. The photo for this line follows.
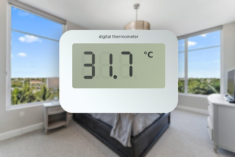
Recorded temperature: 31.7 °C
